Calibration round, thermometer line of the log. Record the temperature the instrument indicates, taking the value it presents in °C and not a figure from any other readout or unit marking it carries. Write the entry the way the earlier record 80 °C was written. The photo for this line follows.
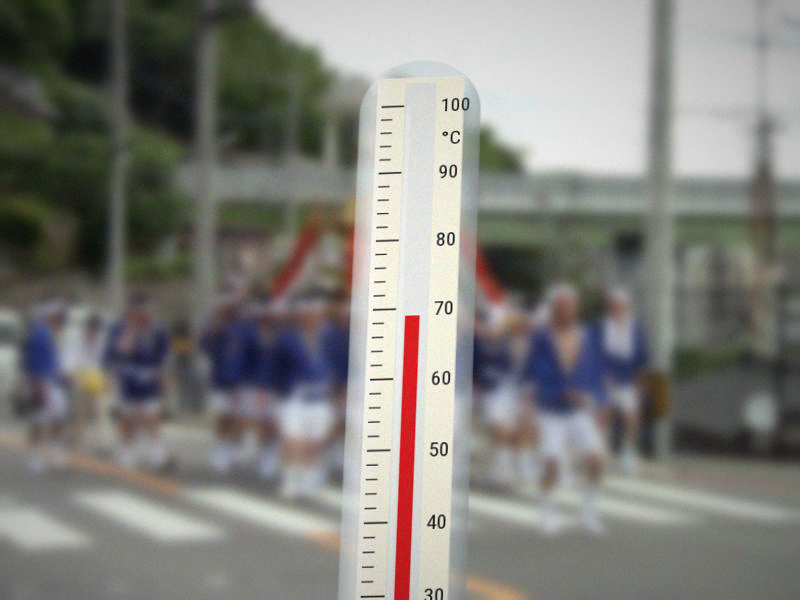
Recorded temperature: 69 °C
